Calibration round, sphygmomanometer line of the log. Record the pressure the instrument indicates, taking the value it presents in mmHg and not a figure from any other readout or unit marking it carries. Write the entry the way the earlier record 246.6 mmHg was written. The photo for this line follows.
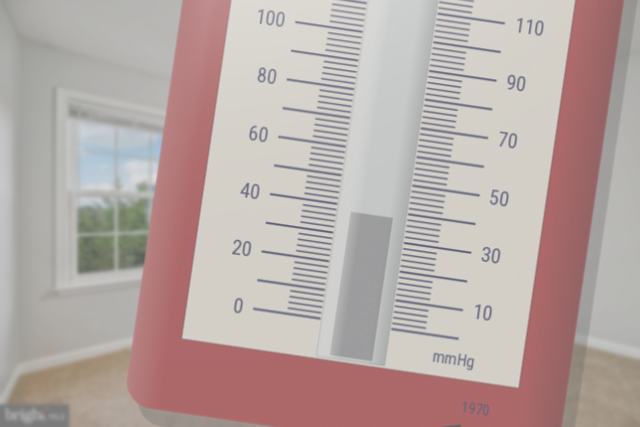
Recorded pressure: 38 mmHg
